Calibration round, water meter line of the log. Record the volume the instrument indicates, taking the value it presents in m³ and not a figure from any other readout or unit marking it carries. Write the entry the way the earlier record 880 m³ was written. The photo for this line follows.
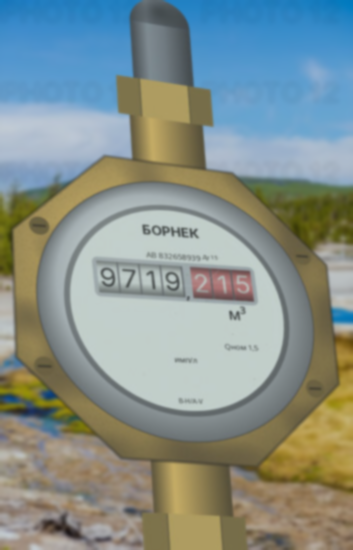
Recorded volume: 9719.215 m³
